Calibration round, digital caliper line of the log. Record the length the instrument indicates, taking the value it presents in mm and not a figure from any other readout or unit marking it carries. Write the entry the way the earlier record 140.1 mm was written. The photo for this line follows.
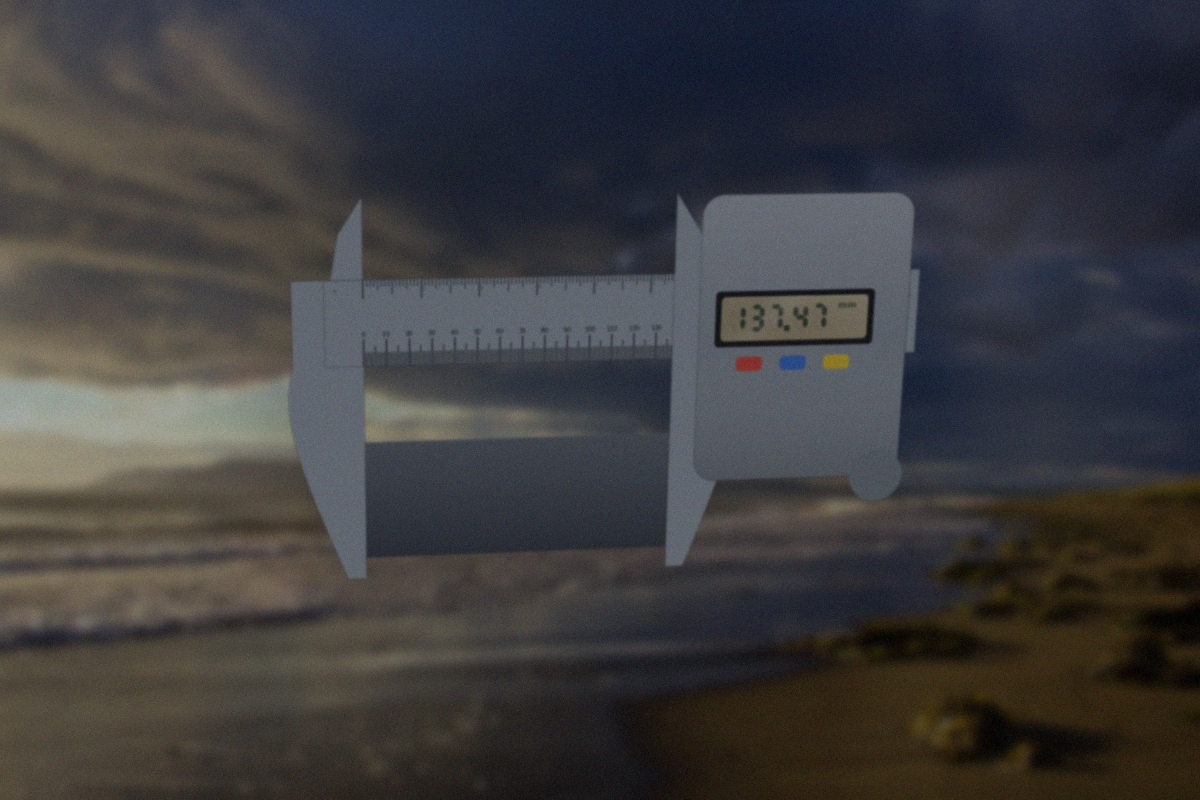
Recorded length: 137.47 mm
